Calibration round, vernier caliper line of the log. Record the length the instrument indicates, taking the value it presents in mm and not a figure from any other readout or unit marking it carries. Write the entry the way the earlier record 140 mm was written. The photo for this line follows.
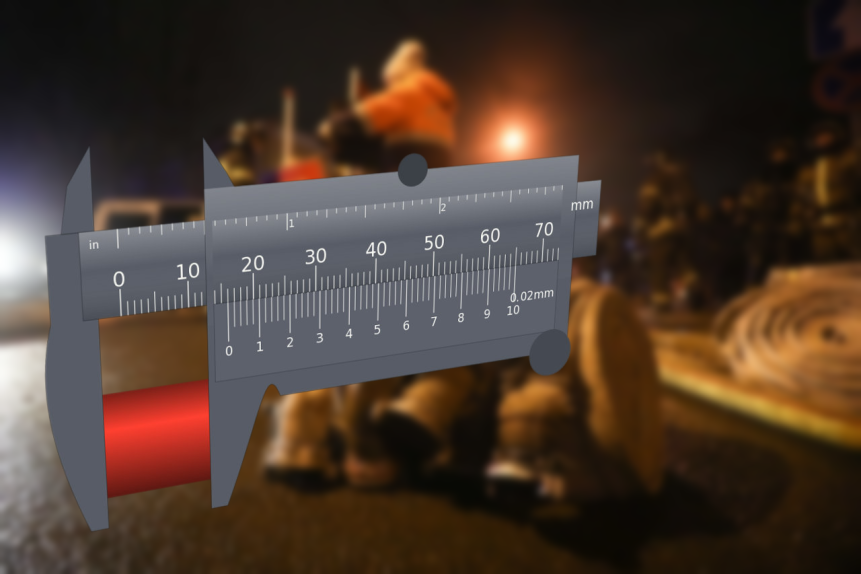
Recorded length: 16.0 mm
